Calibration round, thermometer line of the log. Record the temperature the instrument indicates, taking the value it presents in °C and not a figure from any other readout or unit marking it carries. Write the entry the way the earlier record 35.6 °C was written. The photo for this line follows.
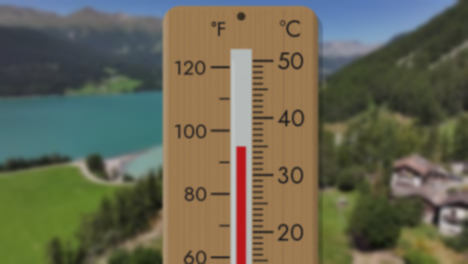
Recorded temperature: 35 °C
